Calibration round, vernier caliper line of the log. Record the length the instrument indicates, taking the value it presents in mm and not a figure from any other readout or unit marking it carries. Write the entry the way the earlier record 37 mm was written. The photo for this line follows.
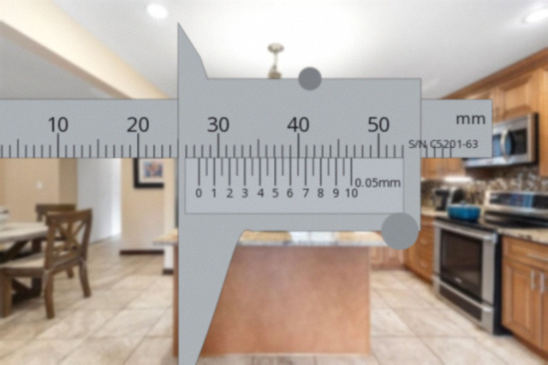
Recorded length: 27.6 mm
